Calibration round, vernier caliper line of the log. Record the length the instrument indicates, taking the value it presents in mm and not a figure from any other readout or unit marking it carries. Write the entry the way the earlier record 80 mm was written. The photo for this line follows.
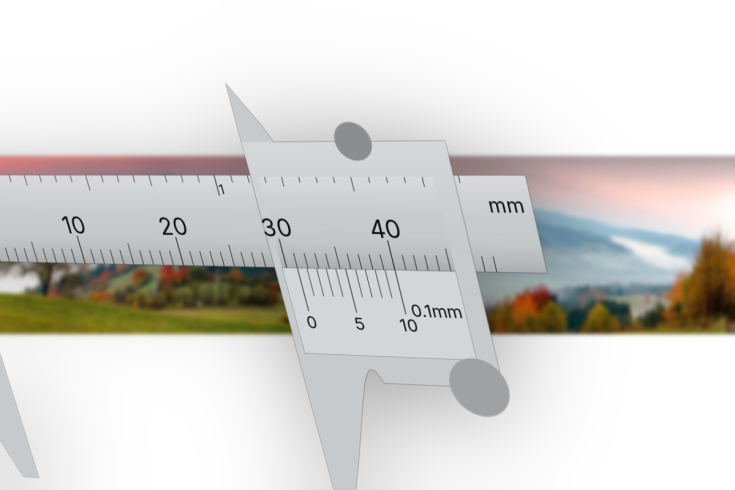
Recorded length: 31.0 mm
